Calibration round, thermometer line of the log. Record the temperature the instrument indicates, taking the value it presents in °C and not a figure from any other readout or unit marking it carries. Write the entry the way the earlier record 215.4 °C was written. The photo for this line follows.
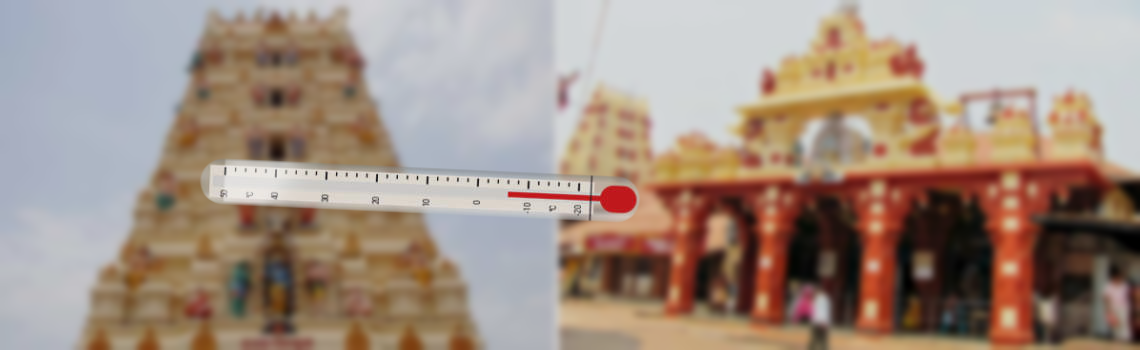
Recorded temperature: -6 °C
